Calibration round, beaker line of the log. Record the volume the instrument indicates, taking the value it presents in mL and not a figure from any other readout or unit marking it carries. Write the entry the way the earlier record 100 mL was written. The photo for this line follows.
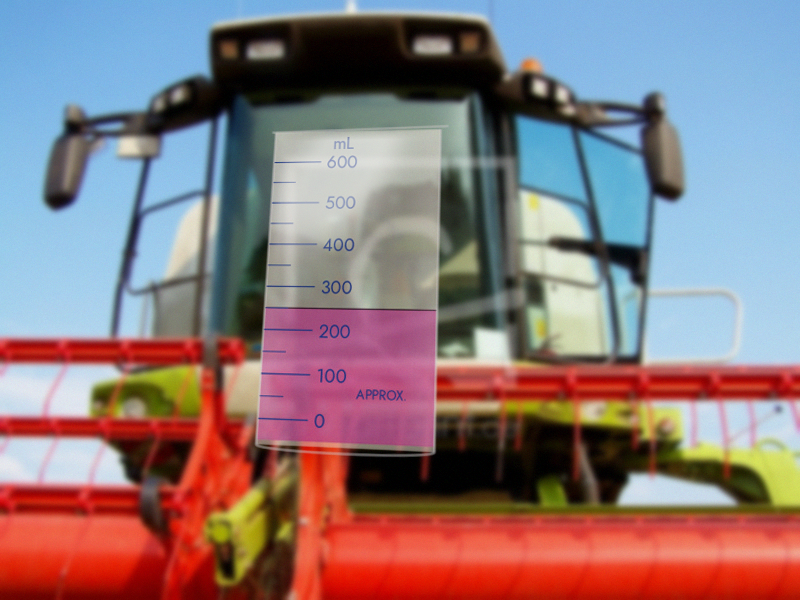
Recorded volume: 250 mL
